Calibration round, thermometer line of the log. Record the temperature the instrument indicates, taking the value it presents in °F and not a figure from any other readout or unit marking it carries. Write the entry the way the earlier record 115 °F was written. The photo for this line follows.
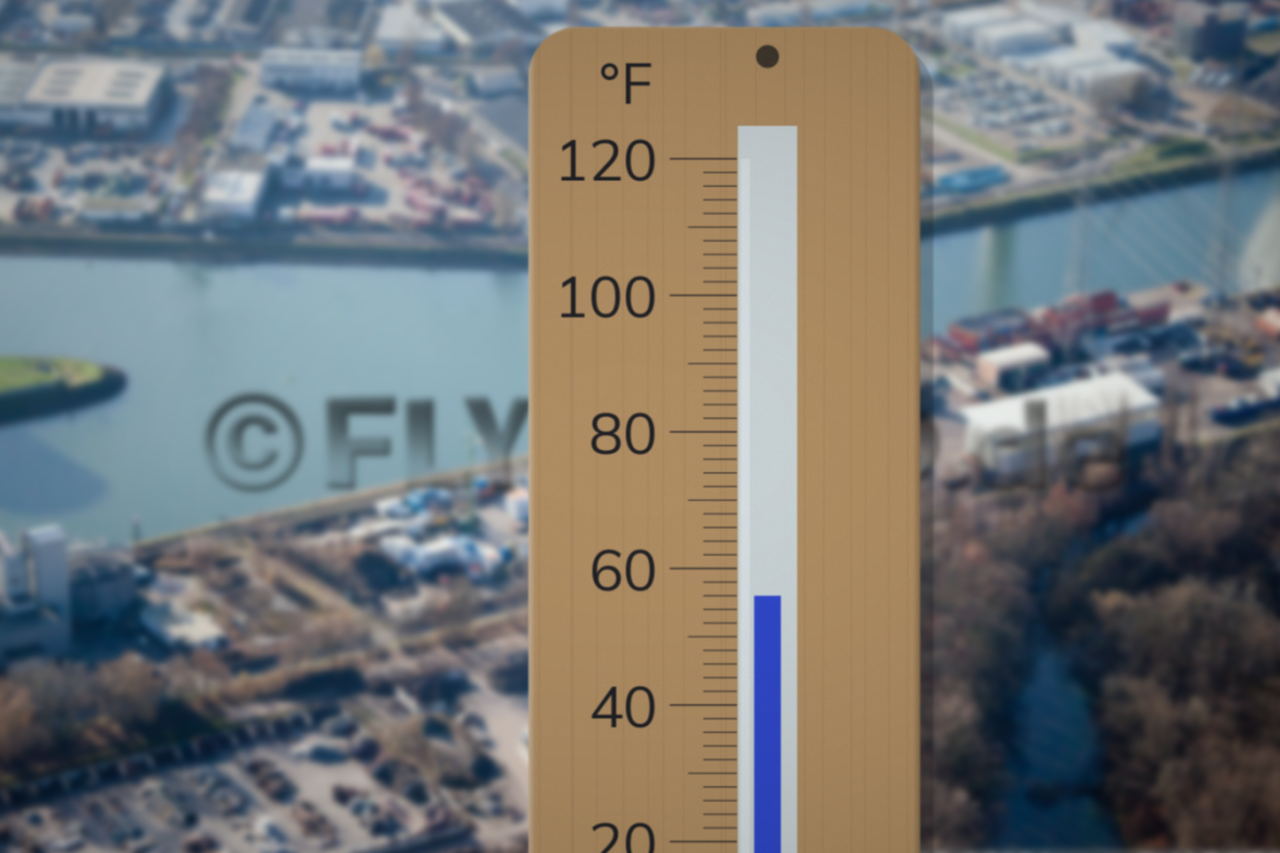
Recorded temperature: 56 °F
